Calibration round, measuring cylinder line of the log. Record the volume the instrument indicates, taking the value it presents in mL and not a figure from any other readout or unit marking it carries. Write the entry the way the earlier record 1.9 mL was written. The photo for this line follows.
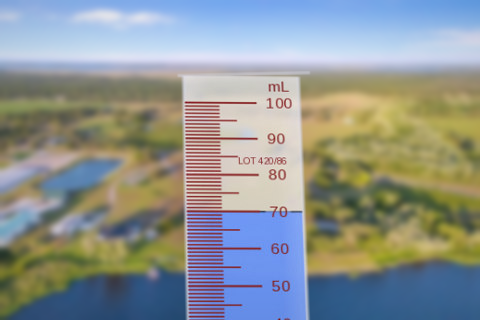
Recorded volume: 70 mL
